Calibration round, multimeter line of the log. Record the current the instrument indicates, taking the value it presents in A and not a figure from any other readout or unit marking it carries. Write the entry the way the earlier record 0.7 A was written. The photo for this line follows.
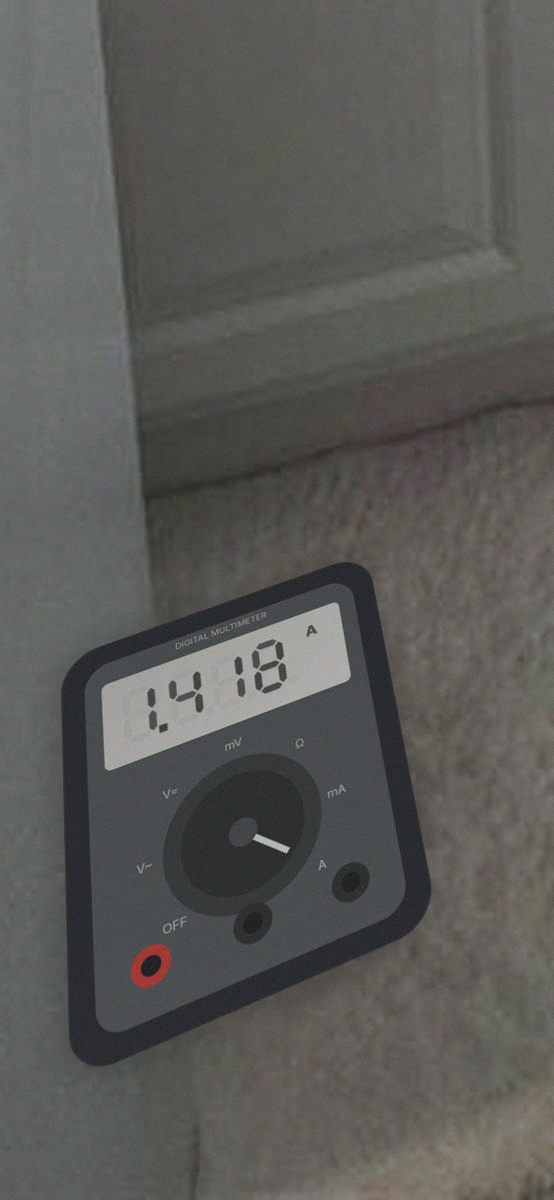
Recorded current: 1.418 A
